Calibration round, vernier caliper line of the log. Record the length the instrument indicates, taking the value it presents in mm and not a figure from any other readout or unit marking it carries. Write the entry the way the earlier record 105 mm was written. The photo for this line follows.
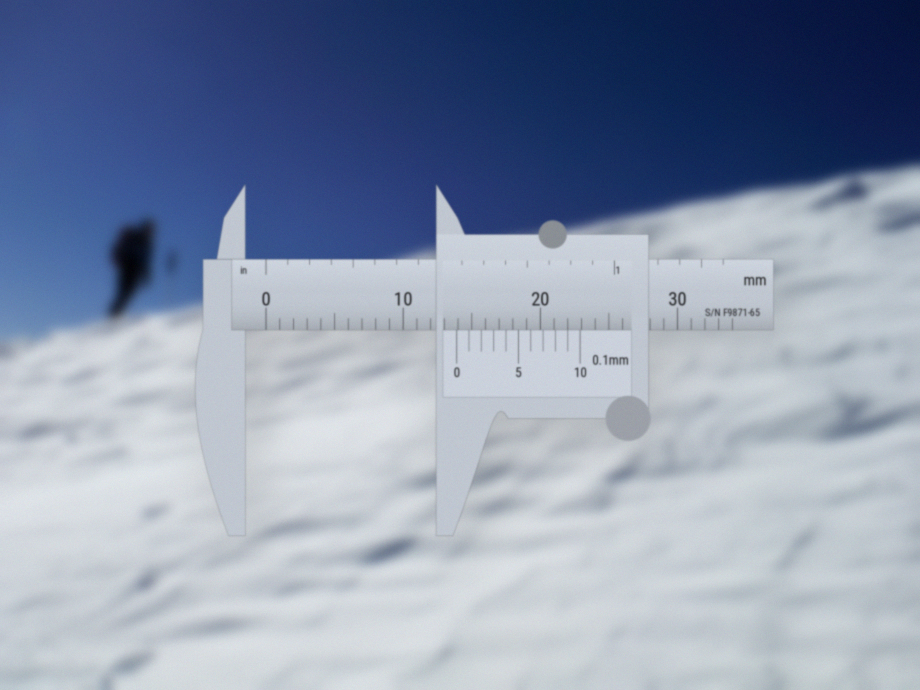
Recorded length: 13.9 mm
